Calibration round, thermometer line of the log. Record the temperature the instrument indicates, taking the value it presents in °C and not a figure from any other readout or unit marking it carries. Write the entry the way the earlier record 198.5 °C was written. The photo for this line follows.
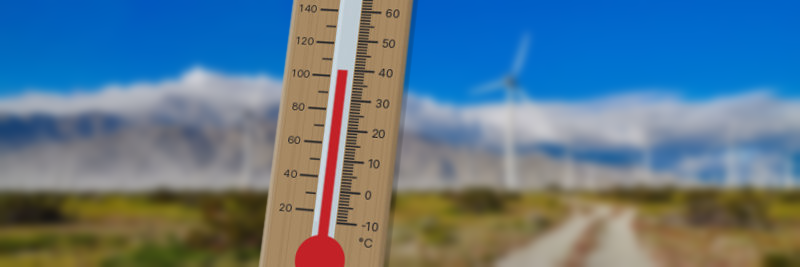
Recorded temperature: 40 °C
